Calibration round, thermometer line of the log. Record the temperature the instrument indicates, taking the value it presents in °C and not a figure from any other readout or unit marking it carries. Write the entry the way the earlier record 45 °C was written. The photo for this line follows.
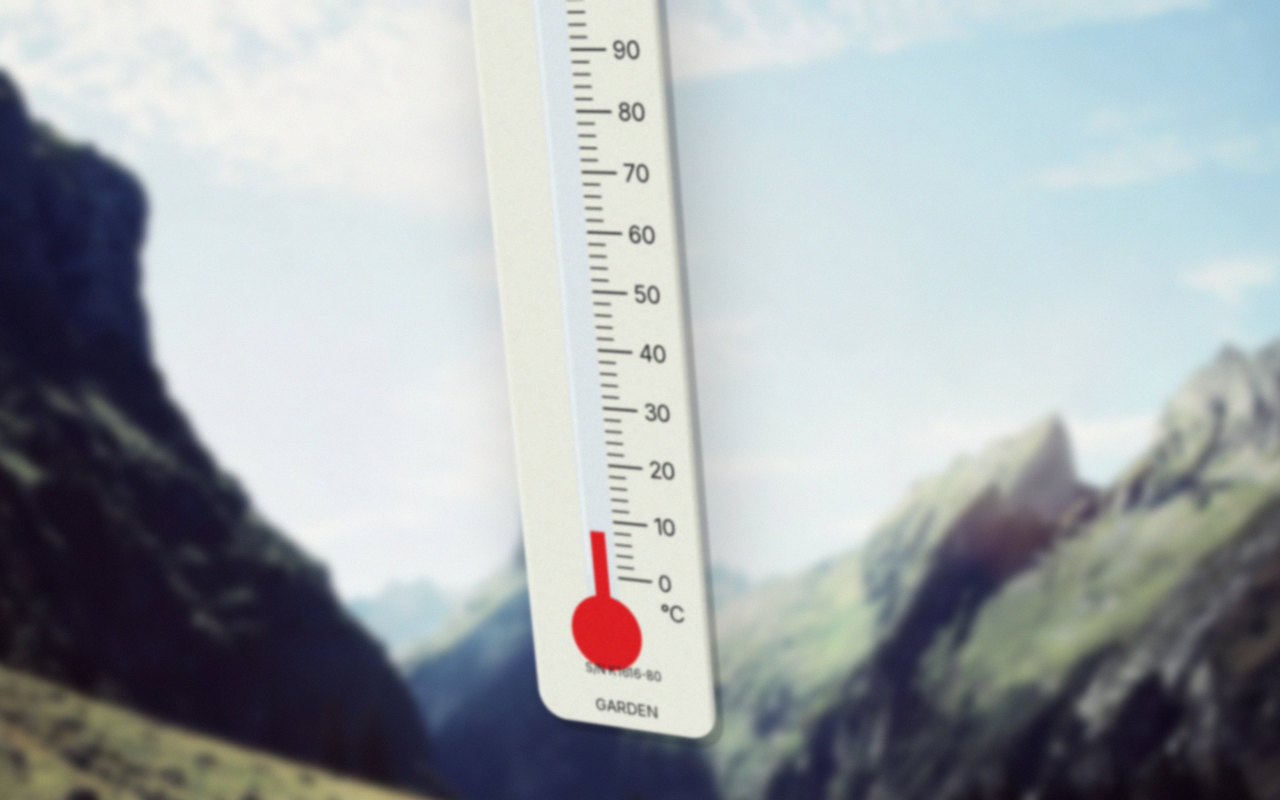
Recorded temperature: 8 °C
